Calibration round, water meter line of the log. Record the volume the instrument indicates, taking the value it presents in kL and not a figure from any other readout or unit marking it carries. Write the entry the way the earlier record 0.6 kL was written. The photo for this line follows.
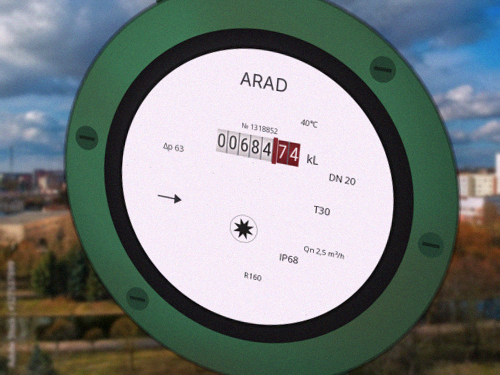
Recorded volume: 684.74 kL
